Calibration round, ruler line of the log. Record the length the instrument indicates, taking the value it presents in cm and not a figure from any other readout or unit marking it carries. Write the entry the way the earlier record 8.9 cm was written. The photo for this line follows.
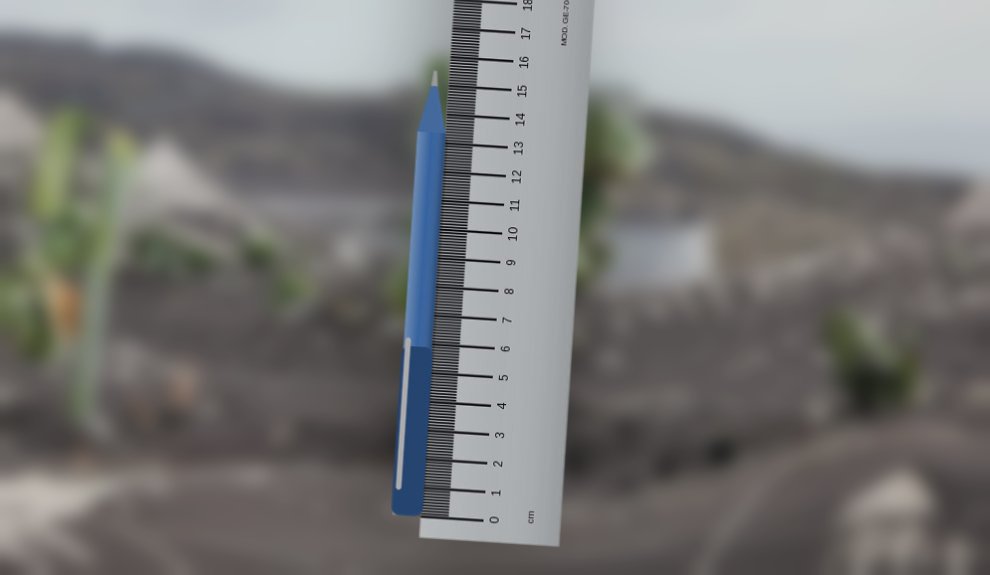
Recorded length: 15.5 cm
